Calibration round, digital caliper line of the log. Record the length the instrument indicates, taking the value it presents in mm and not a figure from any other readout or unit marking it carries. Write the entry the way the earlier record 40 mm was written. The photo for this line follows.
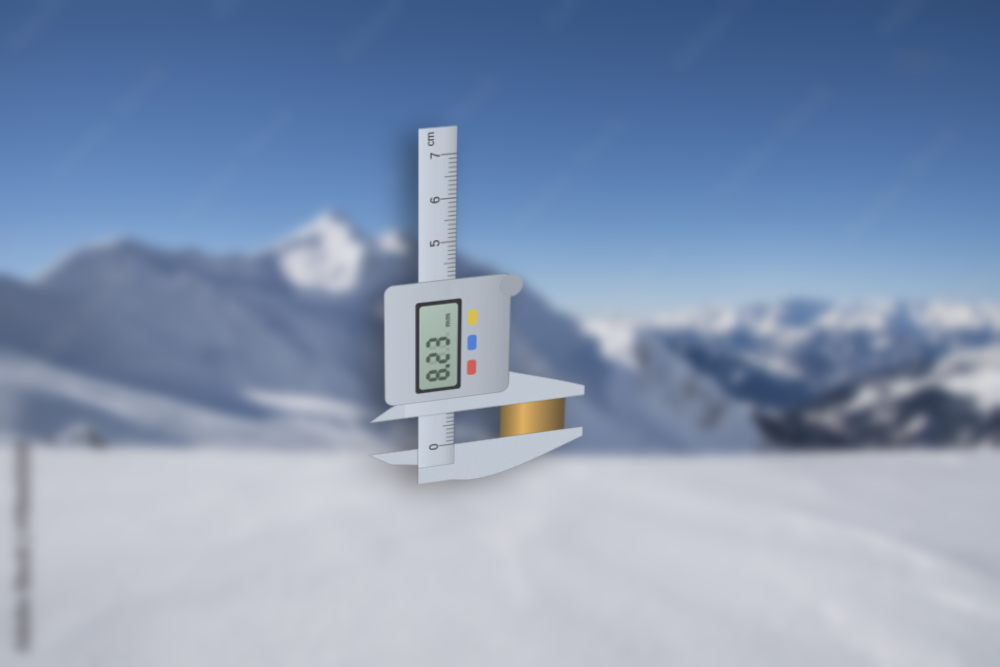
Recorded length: 8.23 mm
